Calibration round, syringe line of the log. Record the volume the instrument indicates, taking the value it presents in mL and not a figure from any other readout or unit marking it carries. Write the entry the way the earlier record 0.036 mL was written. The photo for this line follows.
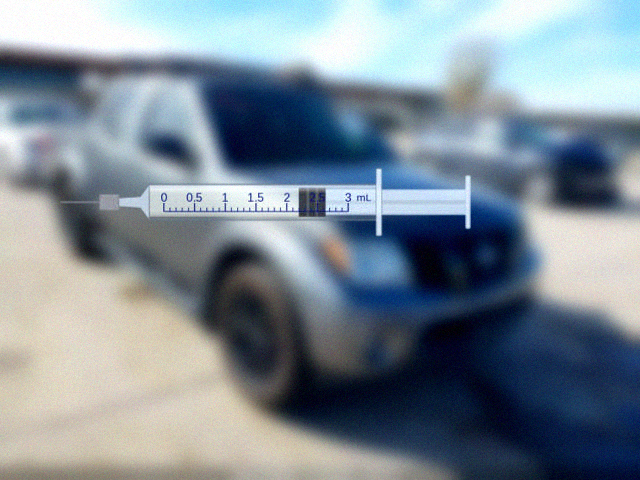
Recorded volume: 2.2 mL
